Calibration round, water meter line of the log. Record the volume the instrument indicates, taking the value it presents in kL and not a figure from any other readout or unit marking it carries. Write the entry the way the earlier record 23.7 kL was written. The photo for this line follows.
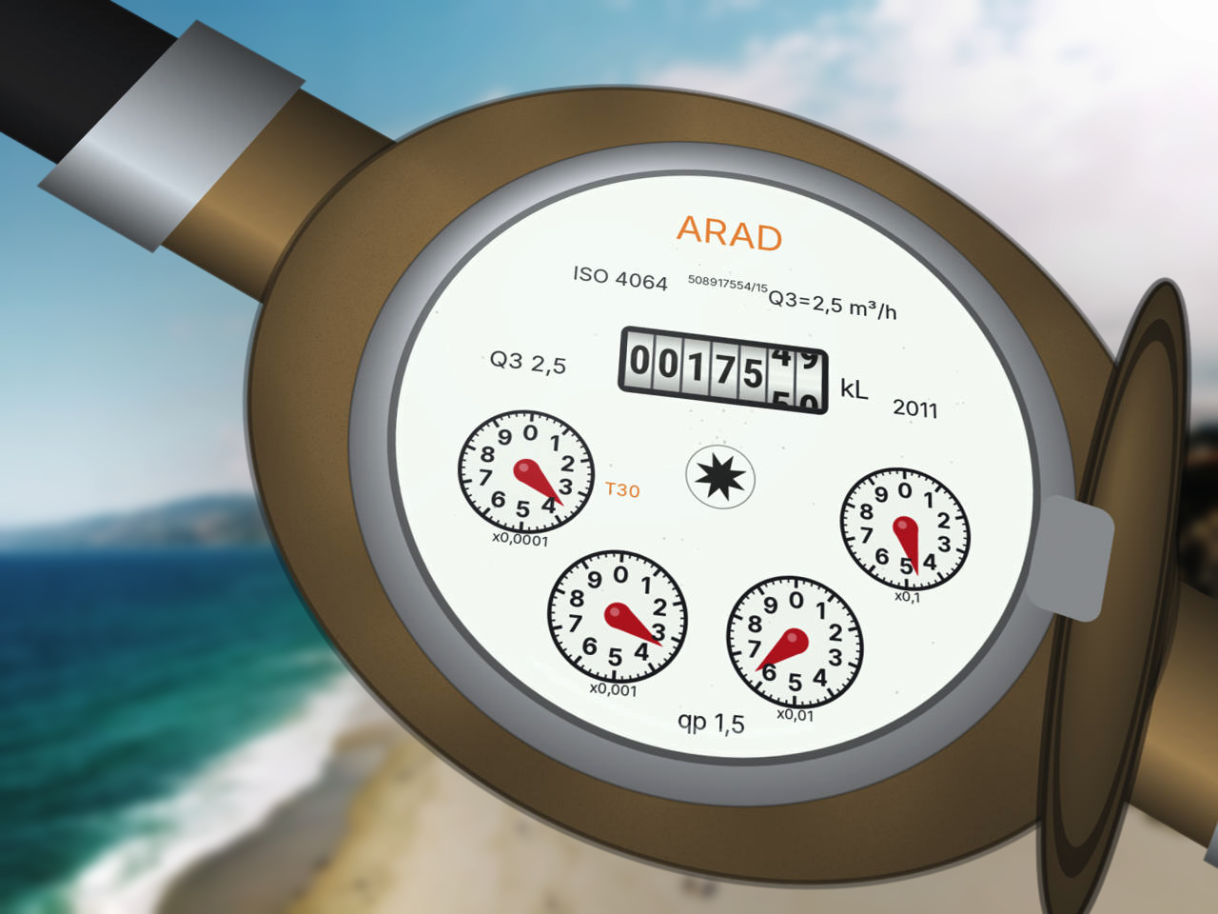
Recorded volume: 17549.4633 kL
